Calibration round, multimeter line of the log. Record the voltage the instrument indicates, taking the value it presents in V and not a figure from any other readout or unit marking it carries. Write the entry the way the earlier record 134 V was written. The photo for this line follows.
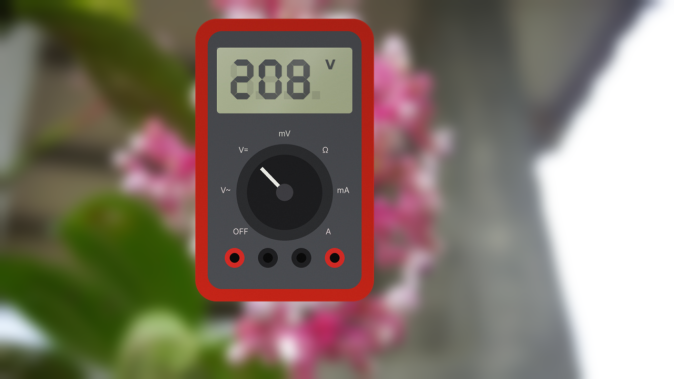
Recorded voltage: 208 V
